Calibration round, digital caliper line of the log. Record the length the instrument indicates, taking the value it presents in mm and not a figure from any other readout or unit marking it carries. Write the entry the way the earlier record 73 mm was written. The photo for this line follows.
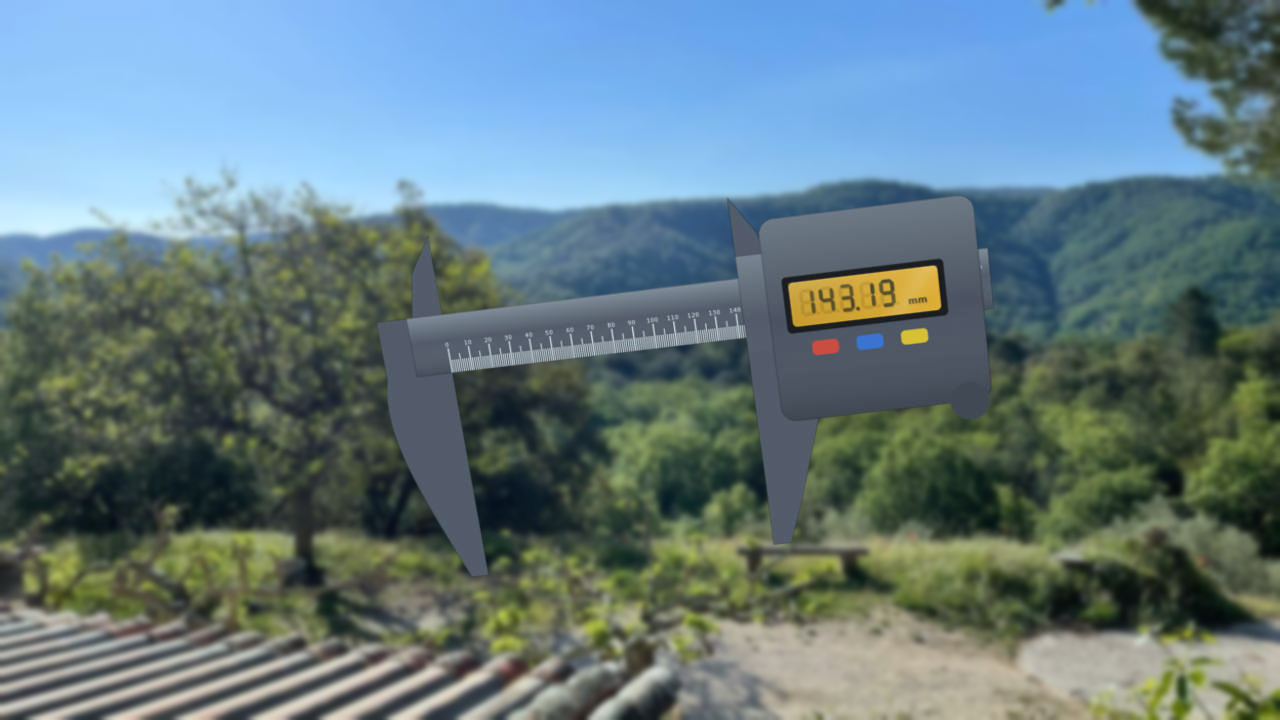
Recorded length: 143.19 mm
